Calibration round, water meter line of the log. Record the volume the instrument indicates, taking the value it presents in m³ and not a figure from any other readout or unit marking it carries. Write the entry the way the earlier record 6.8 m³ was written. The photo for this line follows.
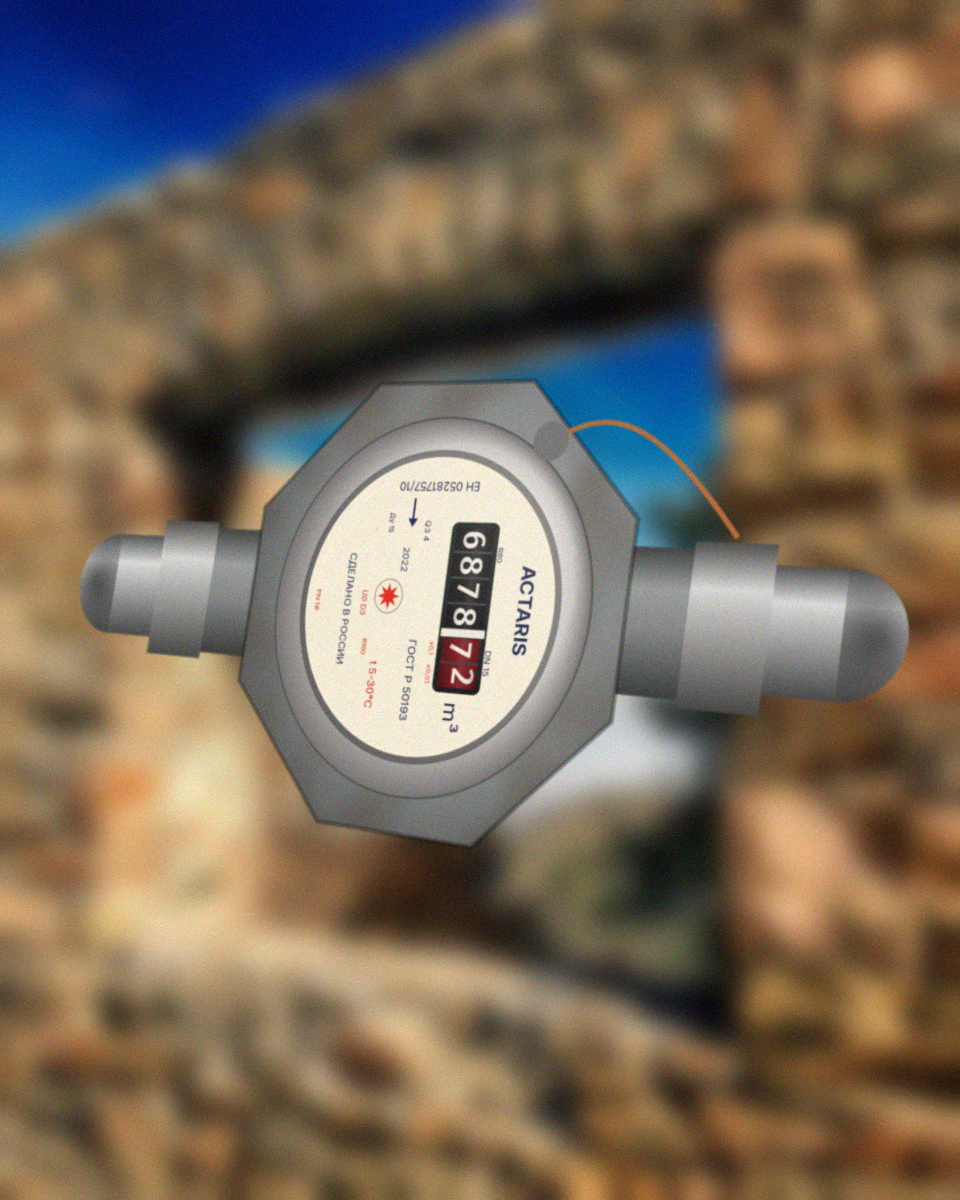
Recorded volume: 6878.72 m³
